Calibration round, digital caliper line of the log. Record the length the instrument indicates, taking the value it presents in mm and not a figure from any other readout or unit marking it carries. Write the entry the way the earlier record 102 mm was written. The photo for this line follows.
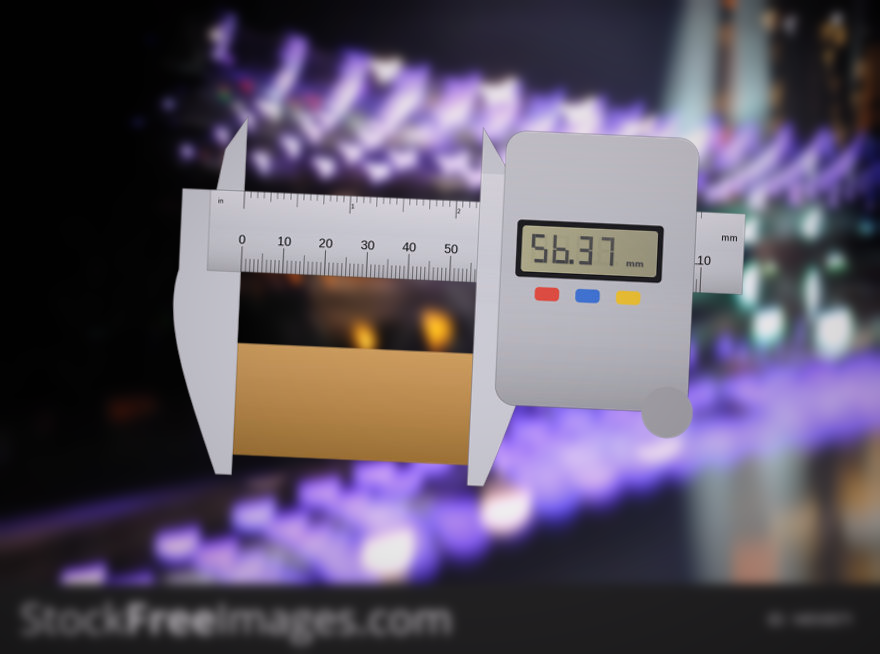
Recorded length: 56.37 mm
